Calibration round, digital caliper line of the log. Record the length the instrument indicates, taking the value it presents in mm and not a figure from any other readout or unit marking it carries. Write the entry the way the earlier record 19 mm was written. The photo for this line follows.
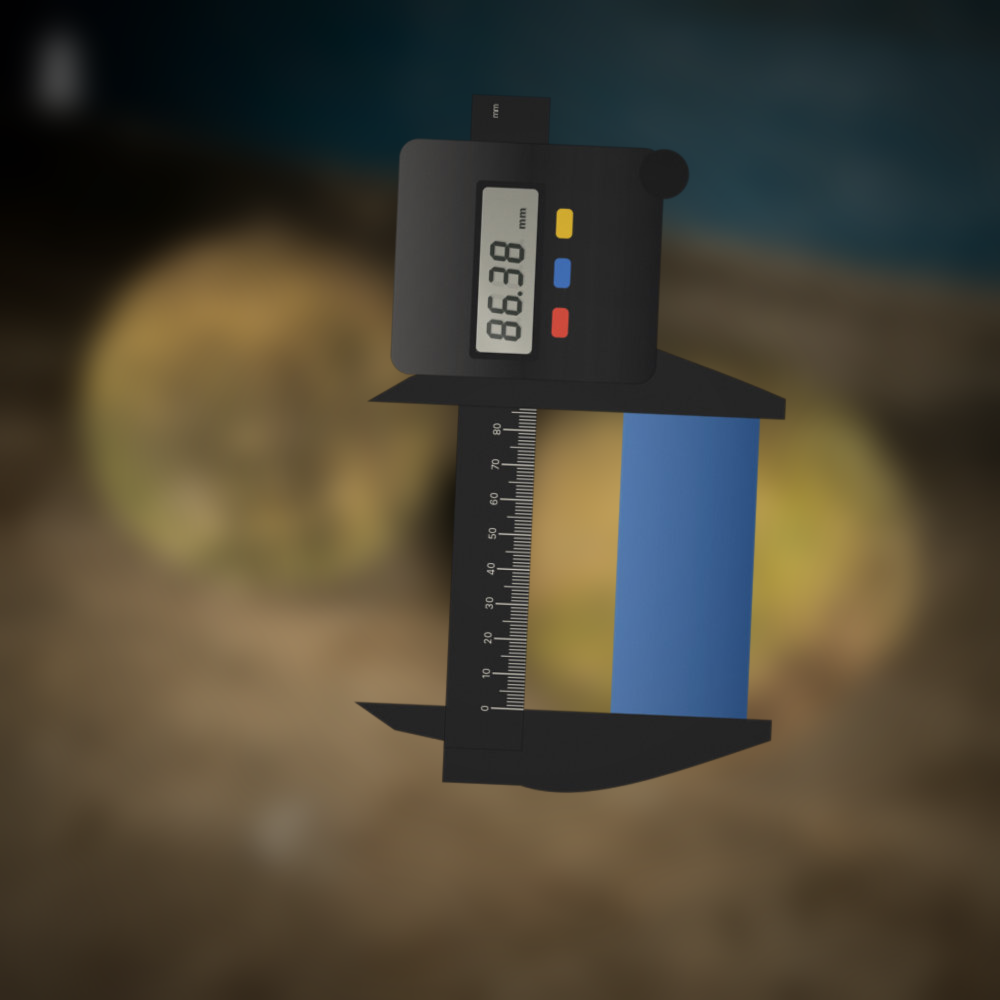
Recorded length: 86.38 mm
